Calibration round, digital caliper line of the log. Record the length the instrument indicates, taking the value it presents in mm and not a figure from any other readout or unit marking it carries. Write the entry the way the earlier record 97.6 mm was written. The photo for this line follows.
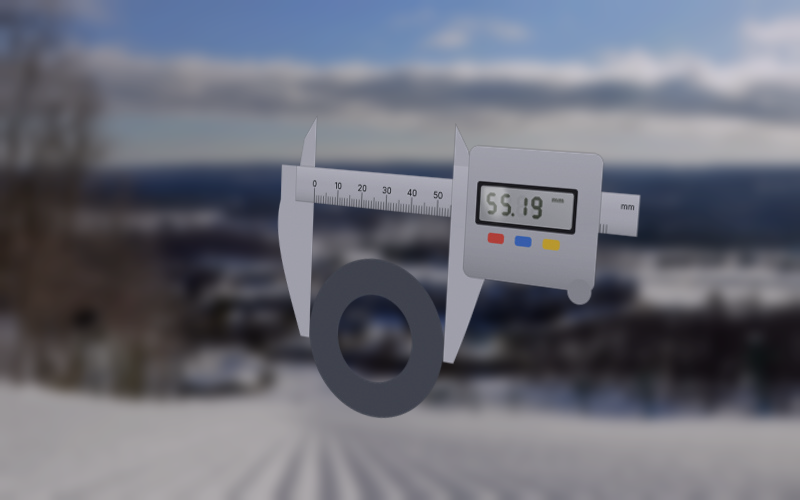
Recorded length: 55.19 mm
